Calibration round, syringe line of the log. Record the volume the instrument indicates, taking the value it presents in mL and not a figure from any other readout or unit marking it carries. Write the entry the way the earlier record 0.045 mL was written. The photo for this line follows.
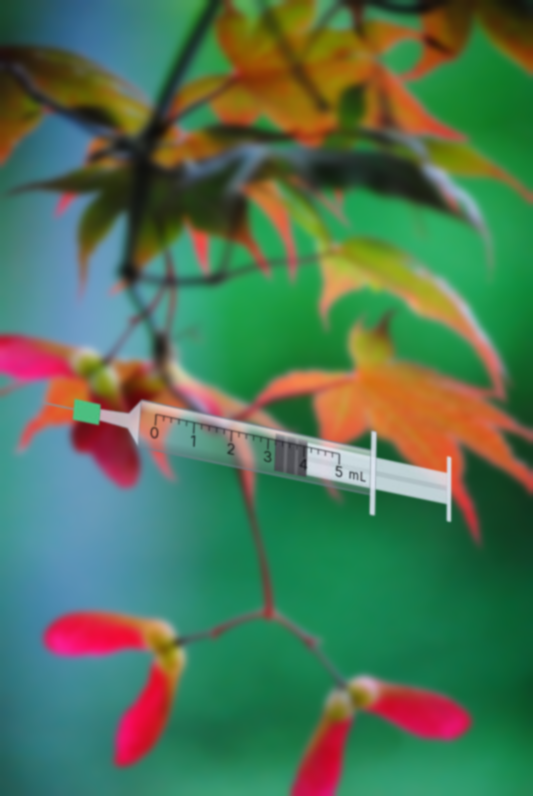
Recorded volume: 3.2 mL
